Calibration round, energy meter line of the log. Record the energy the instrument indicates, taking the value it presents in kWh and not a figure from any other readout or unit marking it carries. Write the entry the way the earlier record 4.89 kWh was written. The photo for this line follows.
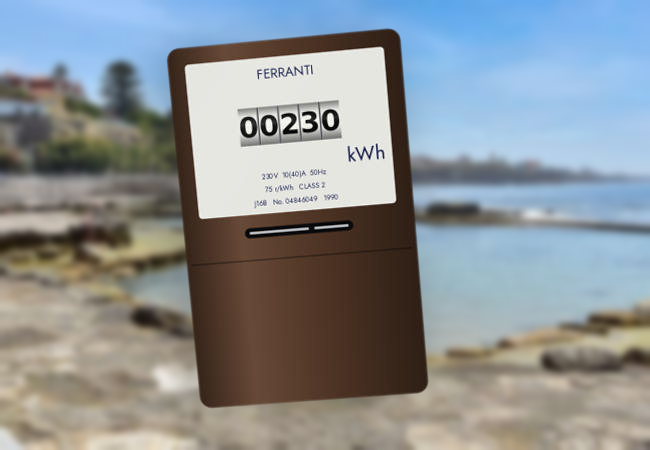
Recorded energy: 230 kWh
